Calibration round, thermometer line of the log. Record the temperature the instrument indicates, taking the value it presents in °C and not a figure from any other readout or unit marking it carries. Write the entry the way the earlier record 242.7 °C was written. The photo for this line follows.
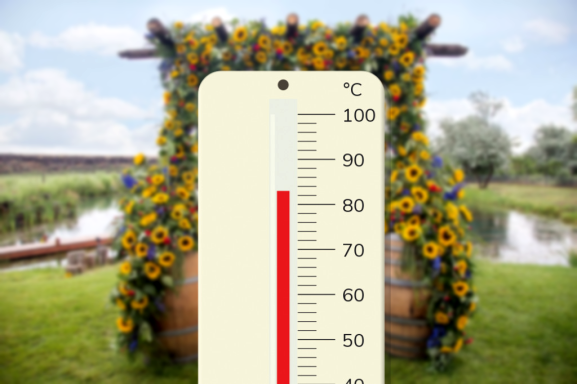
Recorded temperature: 83 °C
